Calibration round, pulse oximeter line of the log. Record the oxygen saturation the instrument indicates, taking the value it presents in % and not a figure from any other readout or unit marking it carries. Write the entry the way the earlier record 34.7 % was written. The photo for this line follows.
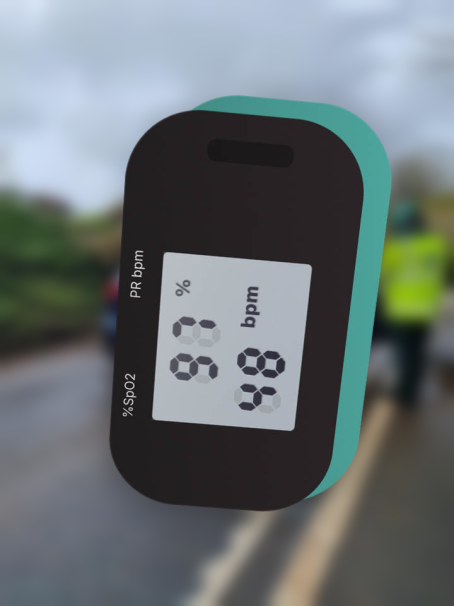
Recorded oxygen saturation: 97 %
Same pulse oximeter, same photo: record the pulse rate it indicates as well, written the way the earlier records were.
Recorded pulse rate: 48 bpm
